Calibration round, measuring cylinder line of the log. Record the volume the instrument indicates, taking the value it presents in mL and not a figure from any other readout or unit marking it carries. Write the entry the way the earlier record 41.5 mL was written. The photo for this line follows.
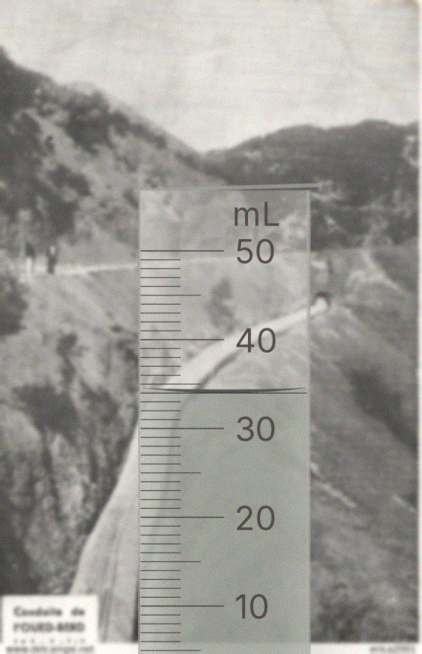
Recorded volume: 34 mL
